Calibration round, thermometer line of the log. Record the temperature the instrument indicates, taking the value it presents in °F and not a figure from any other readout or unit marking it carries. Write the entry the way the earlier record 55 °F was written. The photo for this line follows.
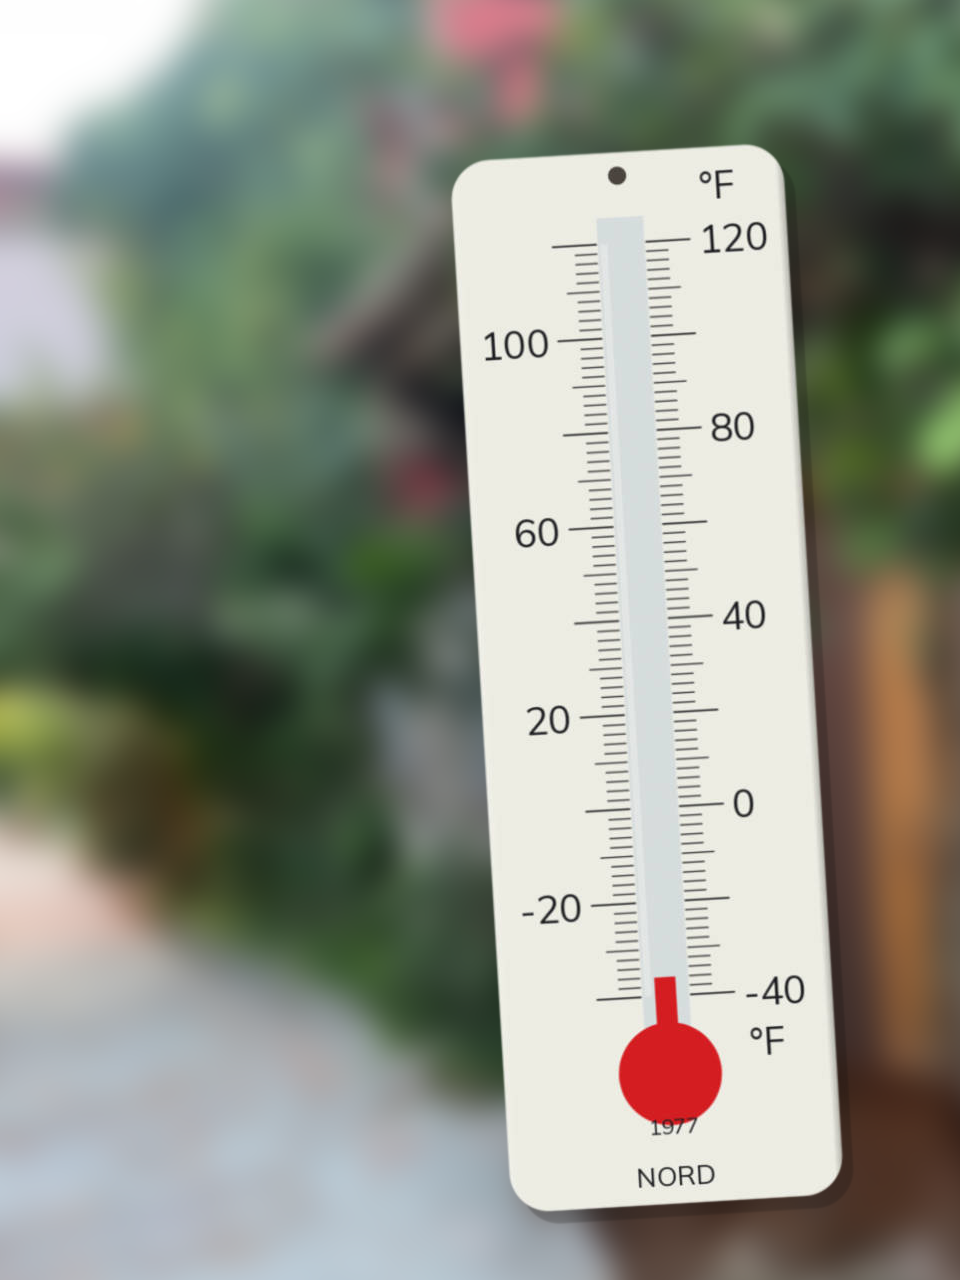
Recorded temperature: -36 °F
